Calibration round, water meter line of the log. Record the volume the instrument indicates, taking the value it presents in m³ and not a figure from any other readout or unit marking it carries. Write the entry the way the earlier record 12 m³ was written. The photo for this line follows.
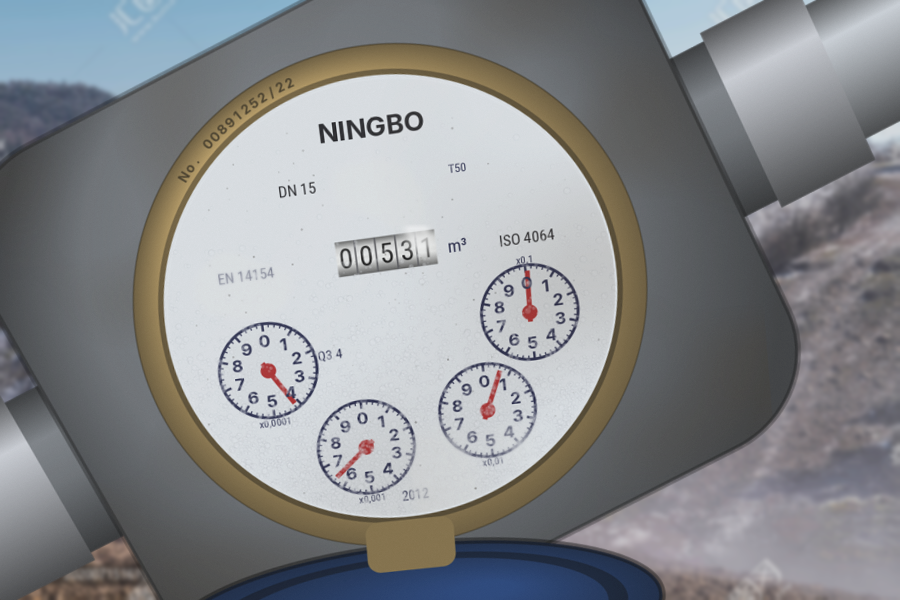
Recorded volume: 531.0064 m³
